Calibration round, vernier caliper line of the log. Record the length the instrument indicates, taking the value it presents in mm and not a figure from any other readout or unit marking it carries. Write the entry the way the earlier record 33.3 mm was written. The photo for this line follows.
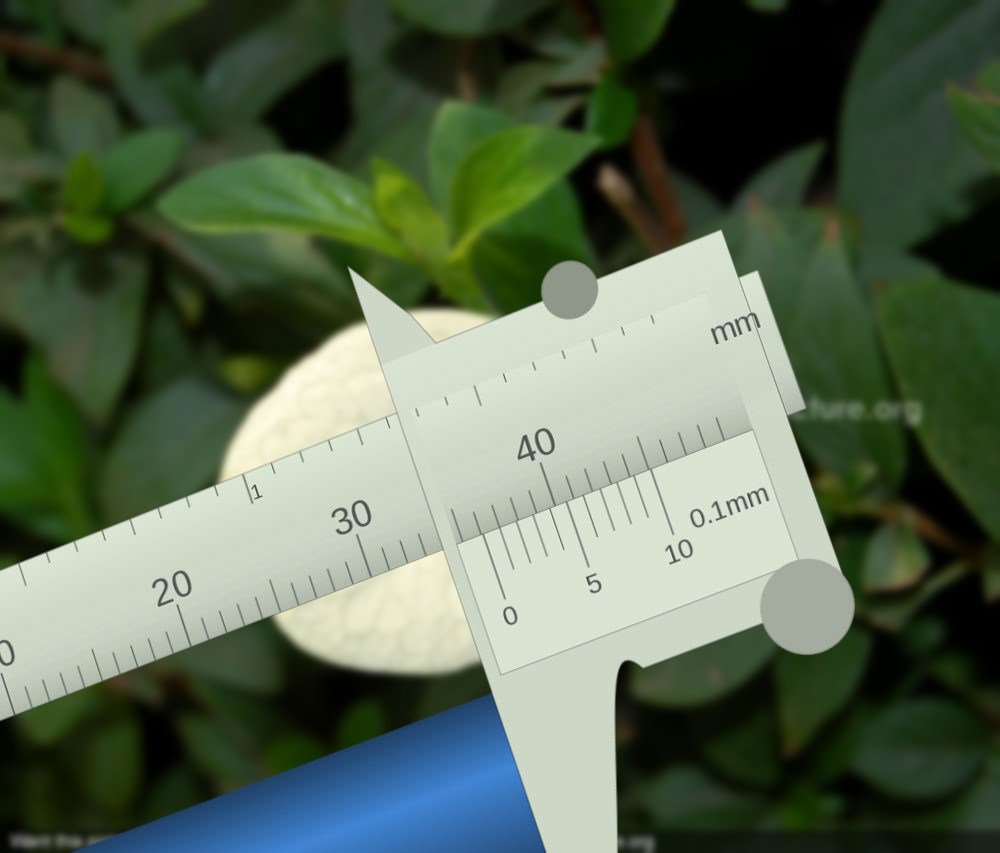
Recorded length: 36.1 mm
